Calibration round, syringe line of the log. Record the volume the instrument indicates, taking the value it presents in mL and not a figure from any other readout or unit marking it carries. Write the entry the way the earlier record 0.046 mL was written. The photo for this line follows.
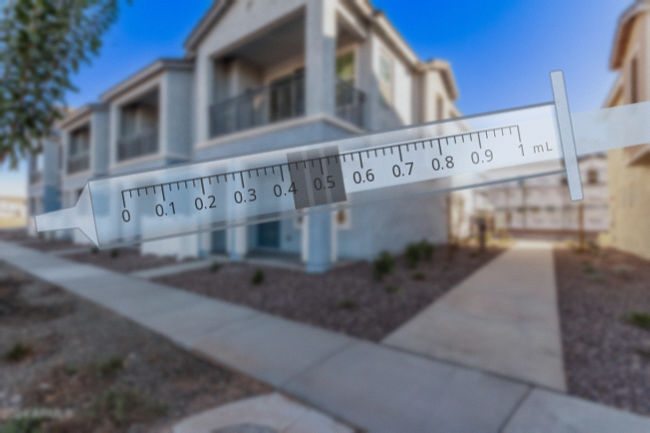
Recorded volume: 0.42 mL
